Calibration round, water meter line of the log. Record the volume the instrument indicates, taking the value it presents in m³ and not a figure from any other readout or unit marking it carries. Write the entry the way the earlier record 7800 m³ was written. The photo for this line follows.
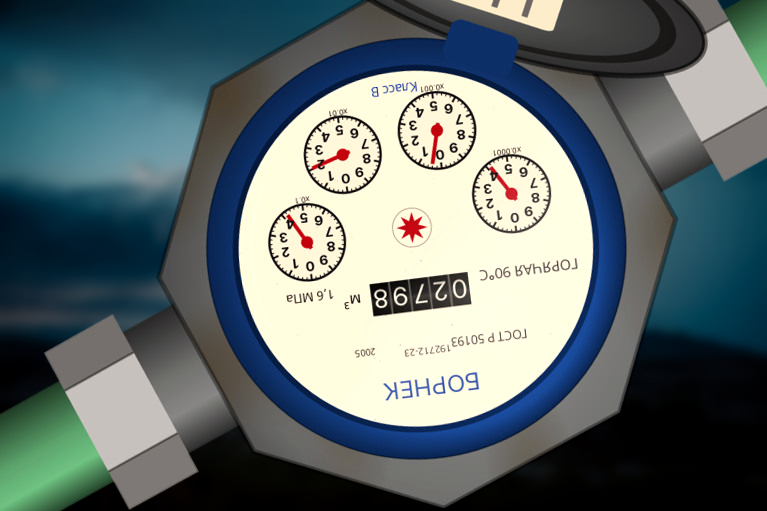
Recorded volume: 2798.4204 m³
